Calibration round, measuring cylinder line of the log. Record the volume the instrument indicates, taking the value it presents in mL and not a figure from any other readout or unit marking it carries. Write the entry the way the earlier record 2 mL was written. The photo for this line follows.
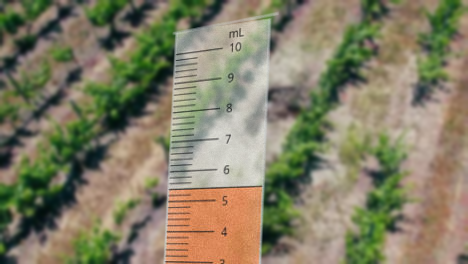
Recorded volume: 5.4 mL
